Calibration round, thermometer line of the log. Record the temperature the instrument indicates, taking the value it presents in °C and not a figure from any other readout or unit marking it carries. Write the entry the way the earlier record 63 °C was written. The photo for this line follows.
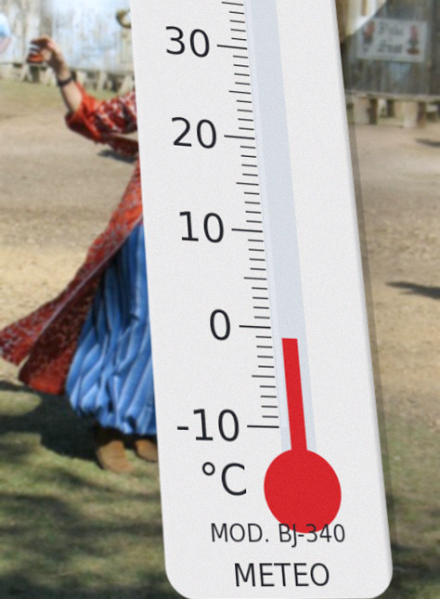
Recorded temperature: -1 °C
